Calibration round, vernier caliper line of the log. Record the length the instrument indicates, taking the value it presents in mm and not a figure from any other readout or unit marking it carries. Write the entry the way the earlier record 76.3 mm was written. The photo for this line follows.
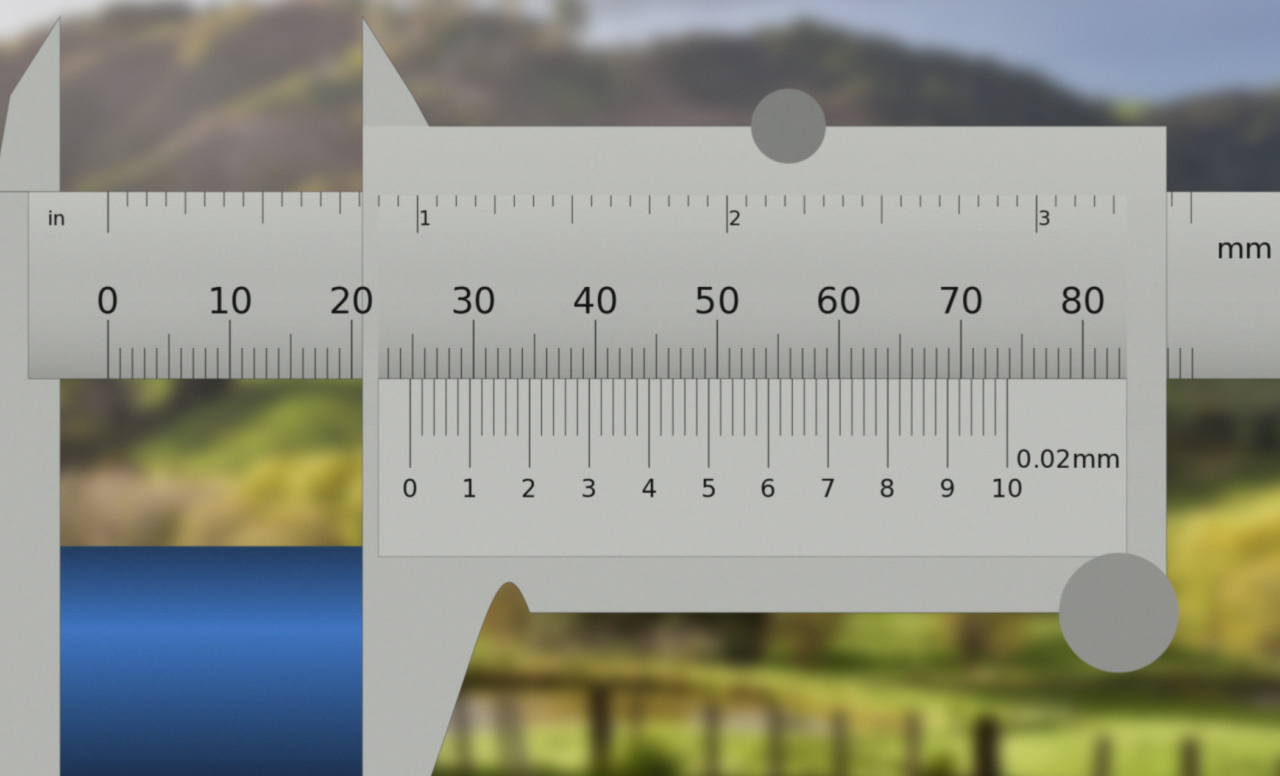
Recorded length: 24.8 mm
